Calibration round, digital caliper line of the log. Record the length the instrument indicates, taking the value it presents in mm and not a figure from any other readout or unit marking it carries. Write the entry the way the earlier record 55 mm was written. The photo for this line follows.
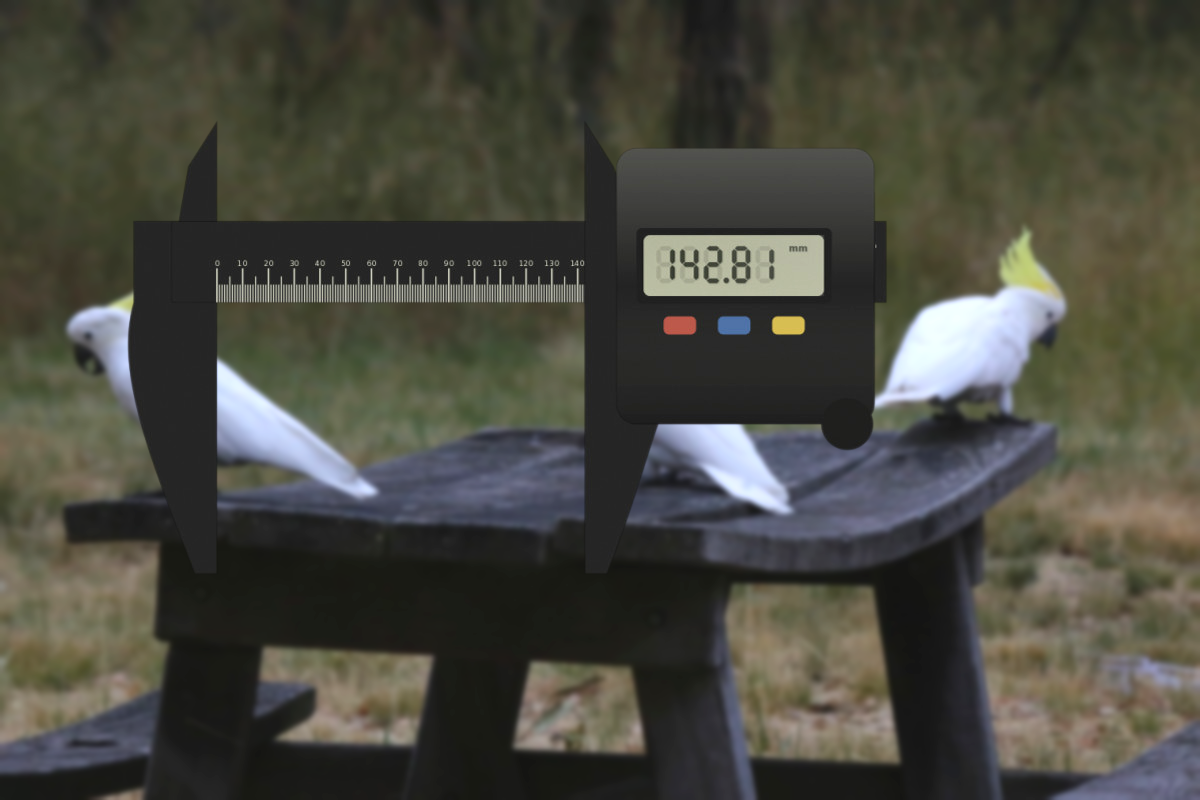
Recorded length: 142.81 mm
